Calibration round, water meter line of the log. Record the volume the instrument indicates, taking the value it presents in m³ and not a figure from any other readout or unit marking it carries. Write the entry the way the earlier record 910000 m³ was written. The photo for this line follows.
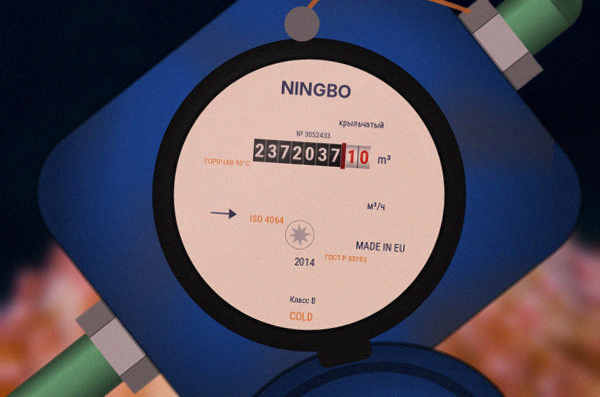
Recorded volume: 2372037.10 m³
